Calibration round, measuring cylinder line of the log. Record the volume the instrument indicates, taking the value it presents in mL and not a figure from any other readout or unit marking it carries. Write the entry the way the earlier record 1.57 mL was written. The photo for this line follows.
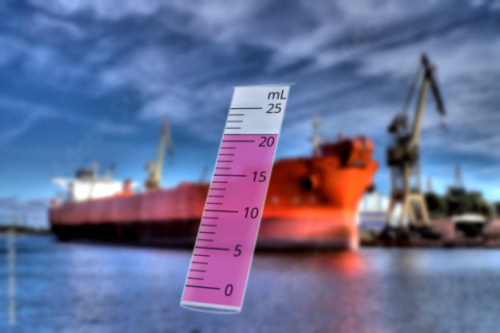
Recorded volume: 21 mL
